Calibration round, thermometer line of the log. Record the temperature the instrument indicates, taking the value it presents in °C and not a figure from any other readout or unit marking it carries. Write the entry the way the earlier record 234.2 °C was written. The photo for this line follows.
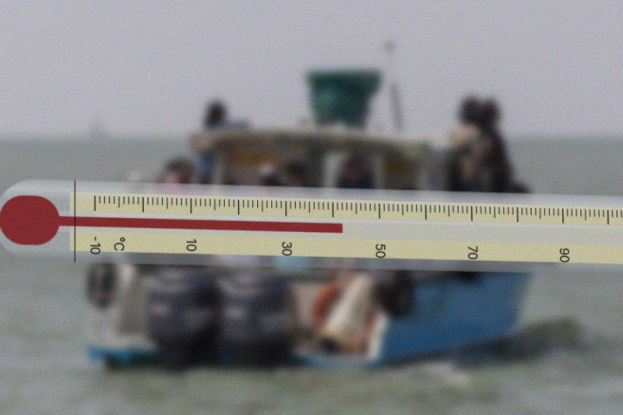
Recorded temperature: 42 °C
